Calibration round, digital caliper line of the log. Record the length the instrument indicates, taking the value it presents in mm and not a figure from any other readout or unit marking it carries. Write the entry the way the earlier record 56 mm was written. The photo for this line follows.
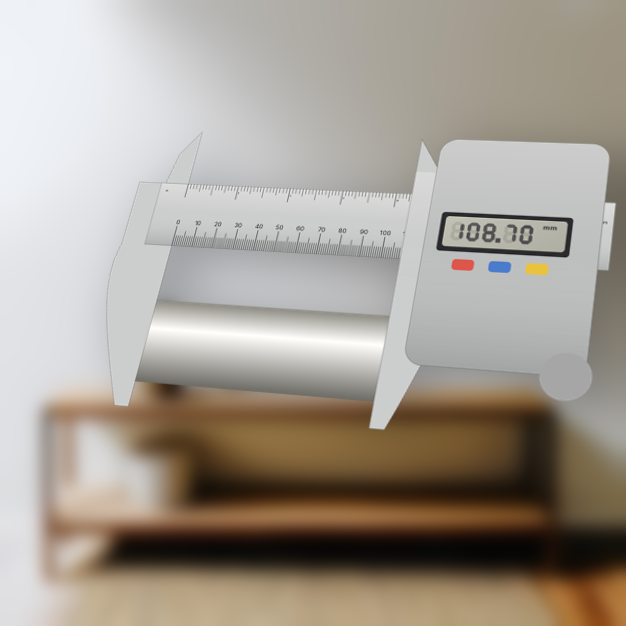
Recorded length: 108.70 mm
